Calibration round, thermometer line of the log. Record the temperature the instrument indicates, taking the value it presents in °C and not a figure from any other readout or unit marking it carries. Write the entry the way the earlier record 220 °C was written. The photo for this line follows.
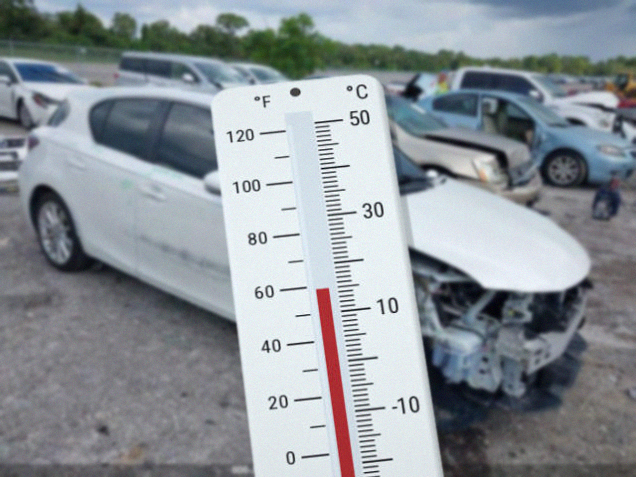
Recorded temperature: 15 °C
